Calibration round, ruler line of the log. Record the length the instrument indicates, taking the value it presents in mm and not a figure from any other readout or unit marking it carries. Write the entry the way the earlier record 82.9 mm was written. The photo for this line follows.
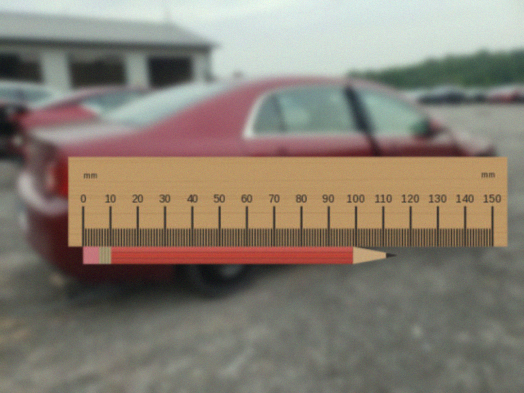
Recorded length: 115 mm
